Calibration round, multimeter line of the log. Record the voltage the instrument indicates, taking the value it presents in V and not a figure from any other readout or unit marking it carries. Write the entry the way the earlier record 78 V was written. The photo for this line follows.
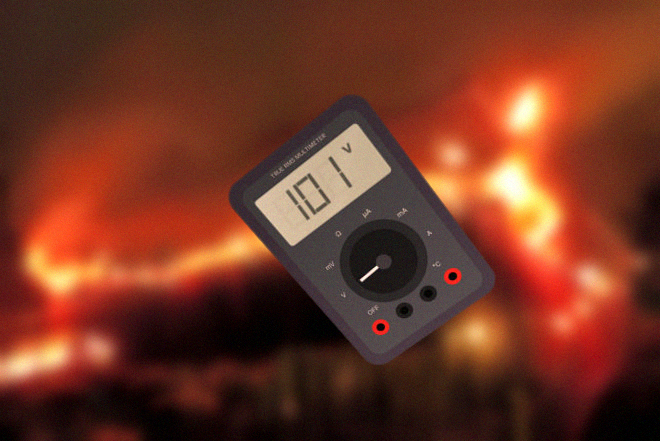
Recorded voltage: 101 V
